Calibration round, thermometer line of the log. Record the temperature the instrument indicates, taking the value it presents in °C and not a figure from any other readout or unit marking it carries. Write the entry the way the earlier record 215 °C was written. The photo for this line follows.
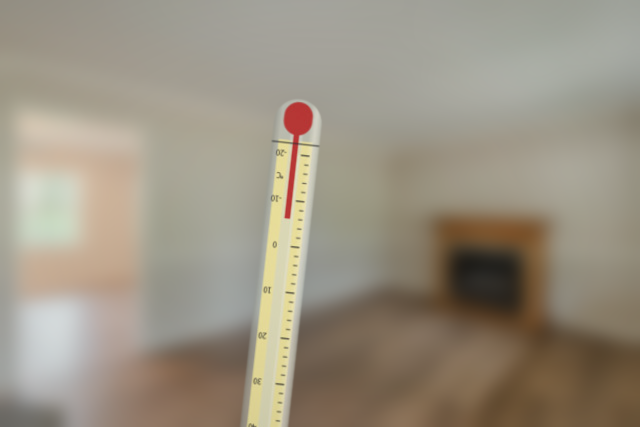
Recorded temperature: -6 °C
